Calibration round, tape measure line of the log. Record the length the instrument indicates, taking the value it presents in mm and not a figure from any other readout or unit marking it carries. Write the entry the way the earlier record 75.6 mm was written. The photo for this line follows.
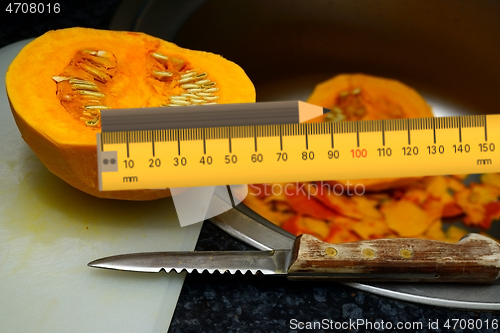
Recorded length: 90 mm
